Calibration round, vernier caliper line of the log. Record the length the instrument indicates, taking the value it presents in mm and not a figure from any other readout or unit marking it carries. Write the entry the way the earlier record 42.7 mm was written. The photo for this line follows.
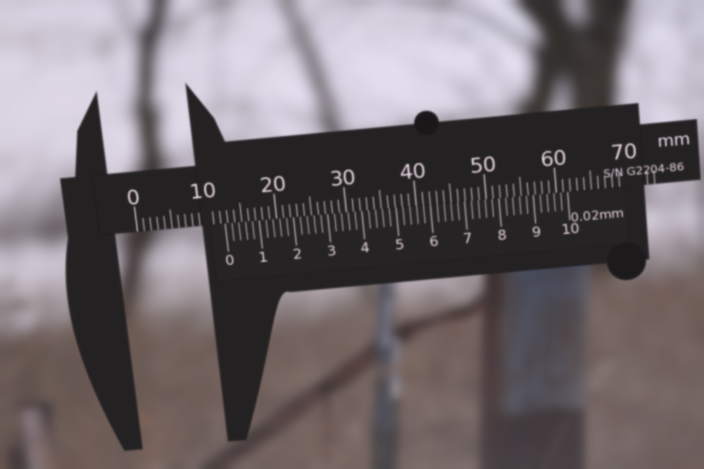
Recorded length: 12.6 mm
